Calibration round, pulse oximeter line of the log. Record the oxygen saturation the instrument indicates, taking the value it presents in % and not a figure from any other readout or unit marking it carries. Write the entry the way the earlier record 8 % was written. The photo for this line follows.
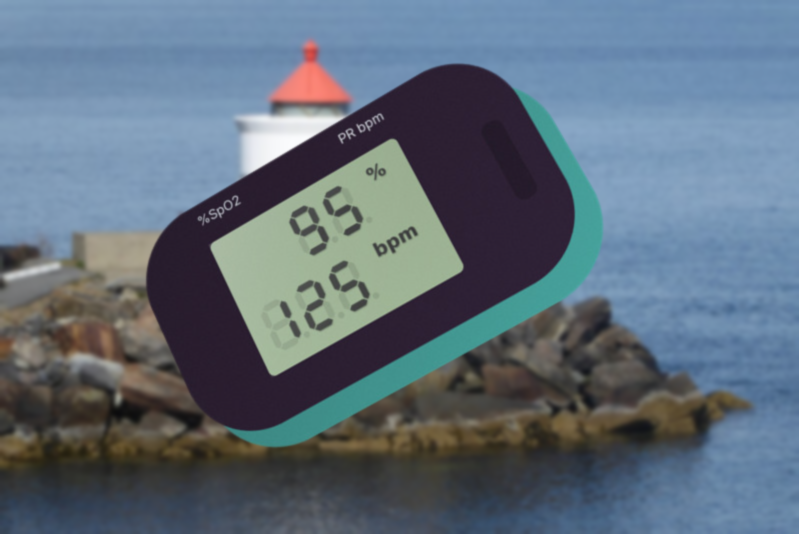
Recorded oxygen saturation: 95 %
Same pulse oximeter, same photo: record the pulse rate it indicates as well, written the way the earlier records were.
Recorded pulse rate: 125 bpm
